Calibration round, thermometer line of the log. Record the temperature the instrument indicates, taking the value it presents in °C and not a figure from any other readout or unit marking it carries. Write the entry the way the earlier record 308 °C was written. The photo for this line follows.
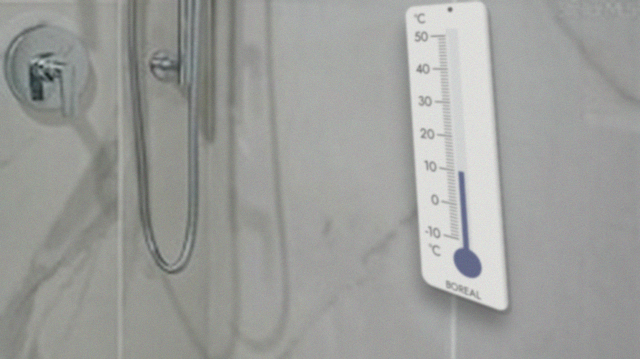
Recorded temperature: 10 °C
